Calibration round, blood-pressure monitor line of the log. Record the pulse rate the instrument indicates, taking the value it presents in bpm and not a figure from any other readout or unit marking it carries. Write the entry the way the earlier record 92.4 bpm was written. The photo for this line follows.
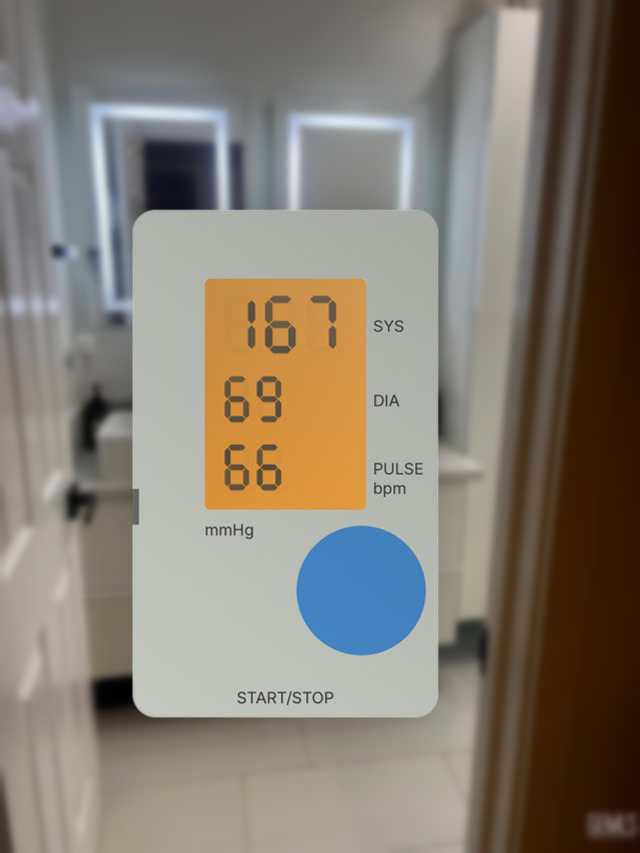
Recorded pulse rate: 66 bpm
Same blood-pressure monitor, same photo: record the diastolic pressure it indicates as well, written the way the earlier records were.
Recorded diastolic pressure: 69 mmHg
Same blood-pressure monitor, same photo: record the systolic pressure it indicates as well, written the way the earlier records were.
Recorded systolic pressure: 167 mmHg
